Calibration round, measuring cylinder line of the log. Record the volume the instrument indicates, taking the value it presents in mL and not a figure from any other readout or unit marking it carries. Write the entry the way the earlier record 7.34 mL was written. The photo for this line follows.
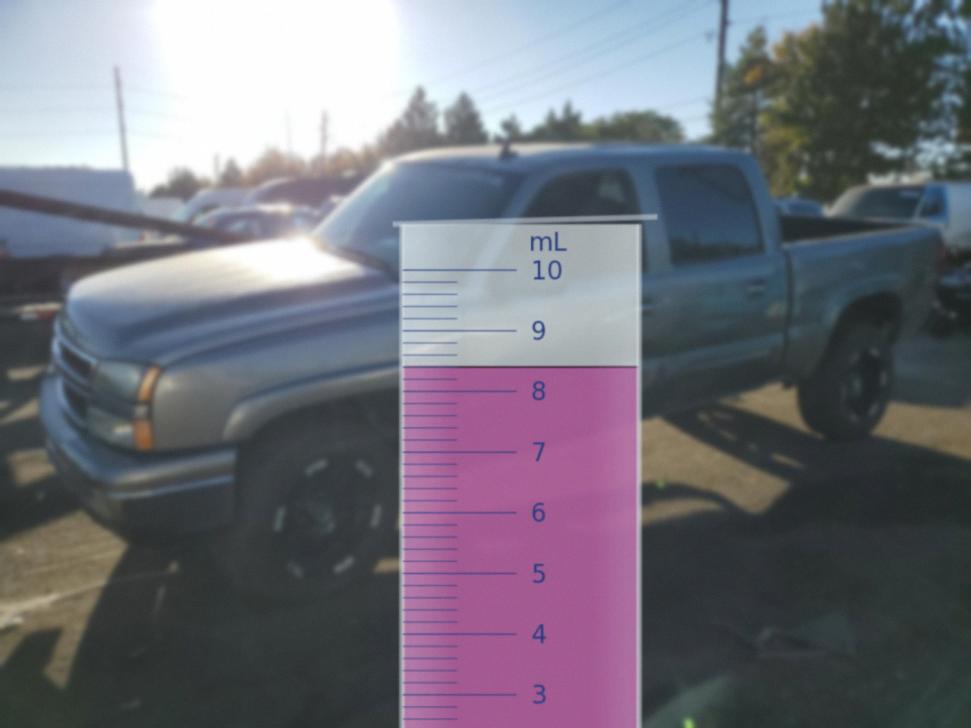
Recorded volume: 8.4 mL
